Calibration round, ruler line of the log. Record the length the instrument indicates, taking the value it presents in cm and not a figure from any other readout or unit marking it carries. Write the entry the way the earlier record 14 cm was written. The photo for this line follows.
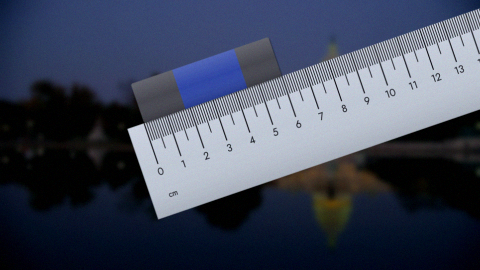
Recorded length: 6 cm
